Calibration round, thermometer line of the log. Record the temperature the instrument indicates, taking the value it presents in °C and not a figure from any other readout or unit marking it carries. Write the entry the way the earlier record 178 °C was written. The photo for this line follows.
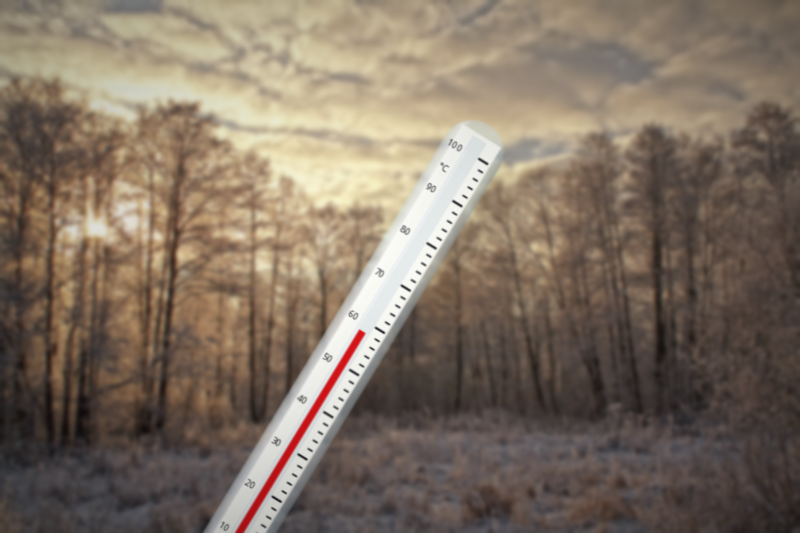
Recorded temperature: 58 °C
